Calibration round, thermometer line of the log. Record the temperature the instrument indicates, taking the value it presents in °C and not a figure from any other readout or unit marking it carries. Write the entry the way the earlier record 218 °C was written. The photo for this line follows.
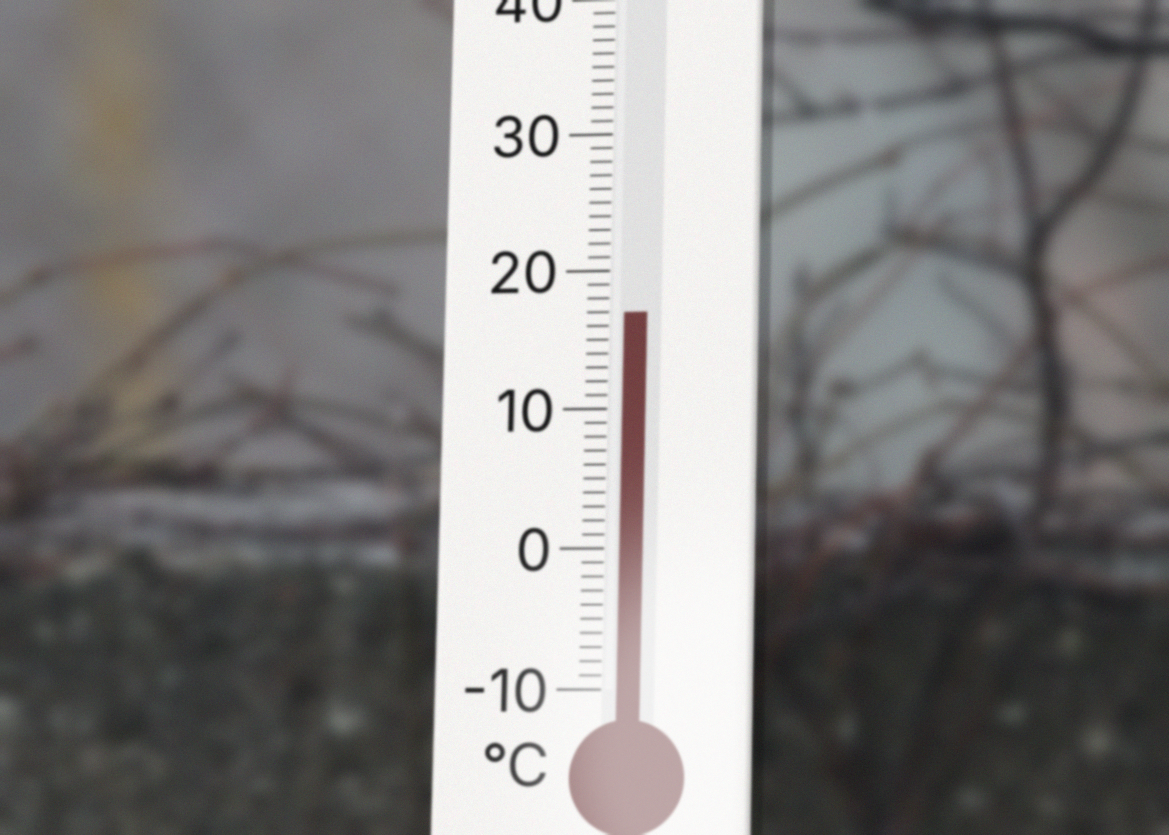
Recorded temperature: 17 °C
